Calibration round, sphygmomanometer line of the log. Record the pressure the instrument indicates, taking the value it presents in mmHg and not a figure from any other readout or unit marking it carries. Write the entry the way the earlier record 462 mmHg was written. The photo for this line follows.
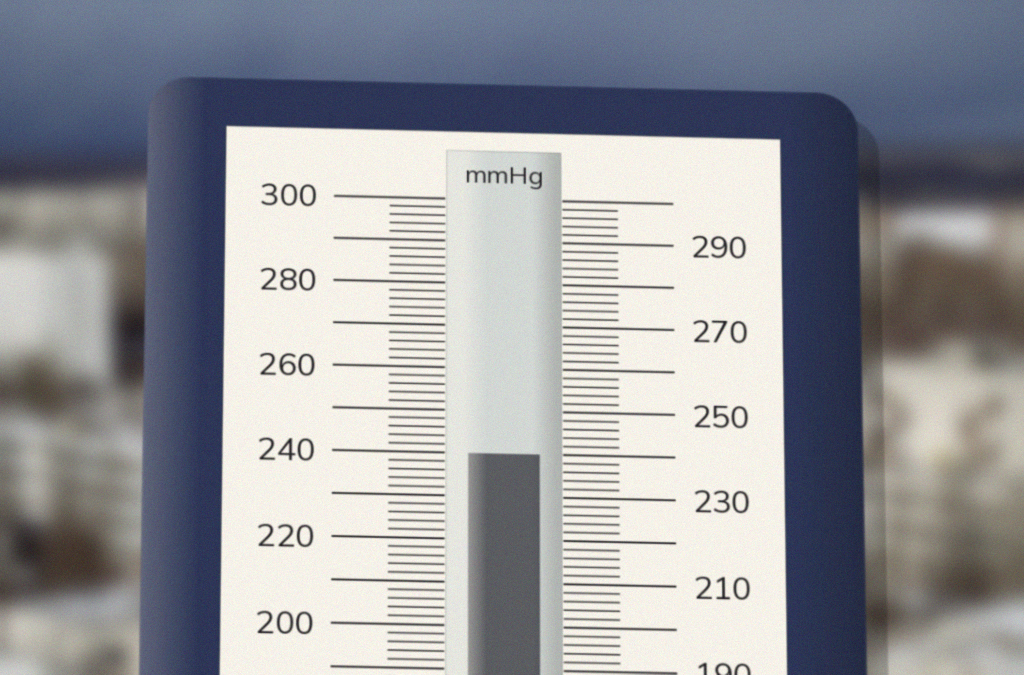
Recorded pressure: 240 mmHg
